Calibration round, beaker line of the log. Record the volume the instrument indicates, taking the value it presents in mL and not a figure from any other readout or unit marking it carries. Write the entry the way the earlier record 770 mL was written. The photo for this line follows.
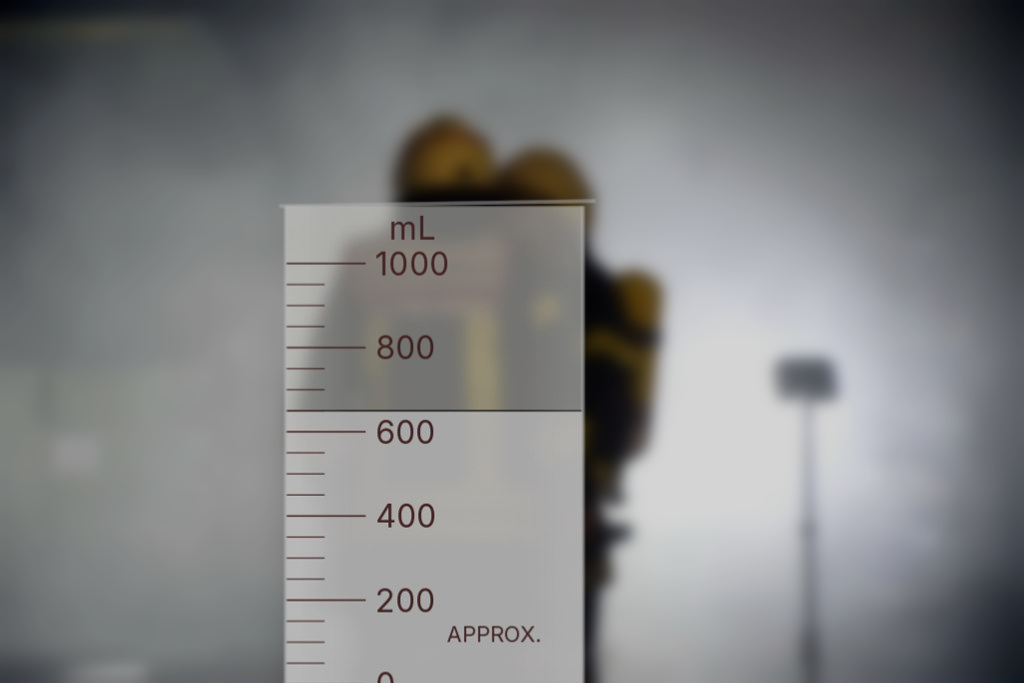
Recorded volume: 650 mL
